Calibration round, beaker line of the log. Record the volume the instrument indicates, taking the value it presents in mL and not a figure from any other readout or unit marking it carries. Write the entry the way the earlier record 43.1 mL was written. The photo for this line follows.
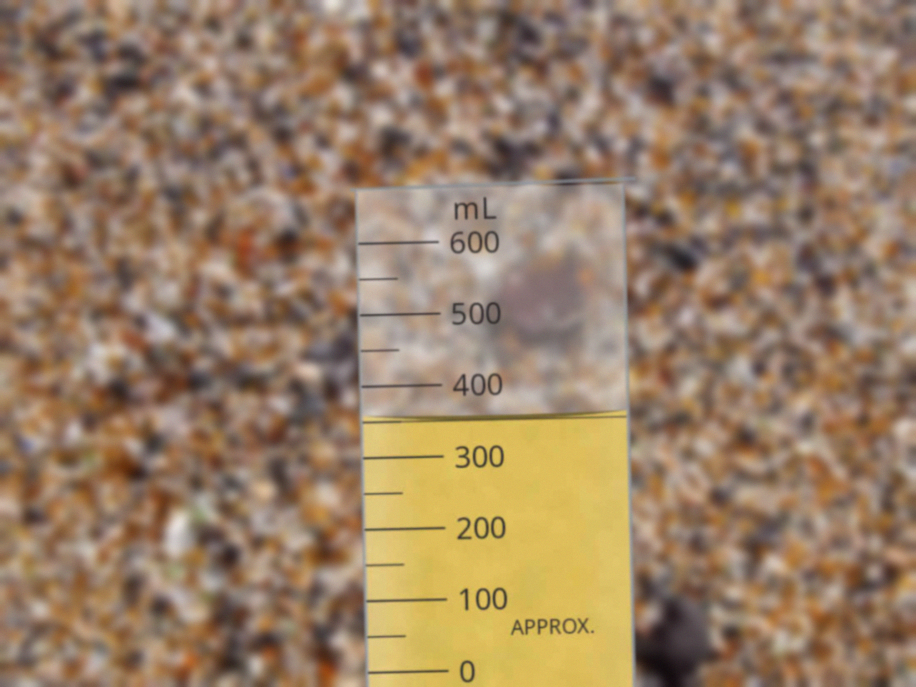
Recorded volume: 350 mL
